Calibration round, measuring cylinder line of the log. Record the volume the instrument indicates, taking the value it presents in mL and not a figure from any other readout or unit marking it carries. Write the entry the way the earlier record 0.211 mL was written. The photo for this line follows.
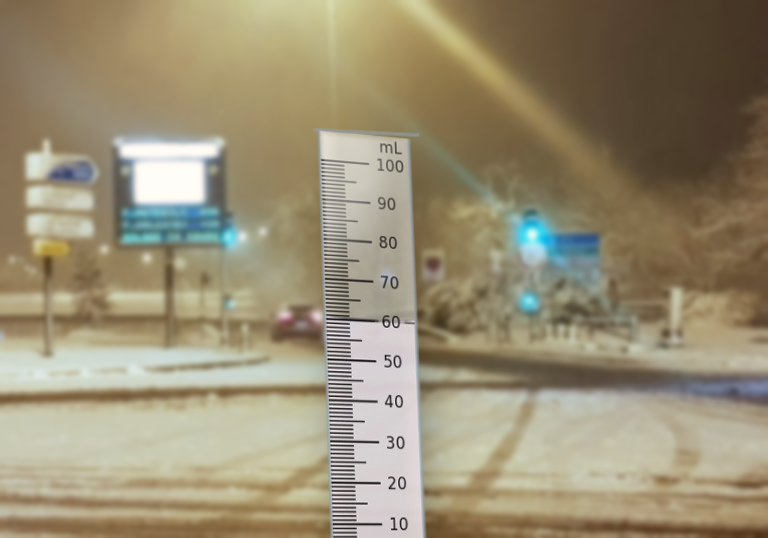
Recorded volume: 60 mL
